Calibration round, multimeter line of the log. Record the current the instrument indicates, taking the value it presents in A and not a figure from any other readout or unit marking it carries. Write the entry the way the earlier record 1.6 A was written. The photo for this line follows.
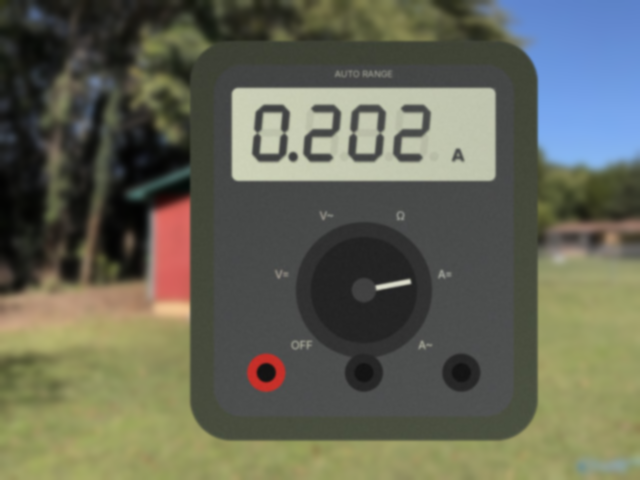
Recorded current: 0.202 A
